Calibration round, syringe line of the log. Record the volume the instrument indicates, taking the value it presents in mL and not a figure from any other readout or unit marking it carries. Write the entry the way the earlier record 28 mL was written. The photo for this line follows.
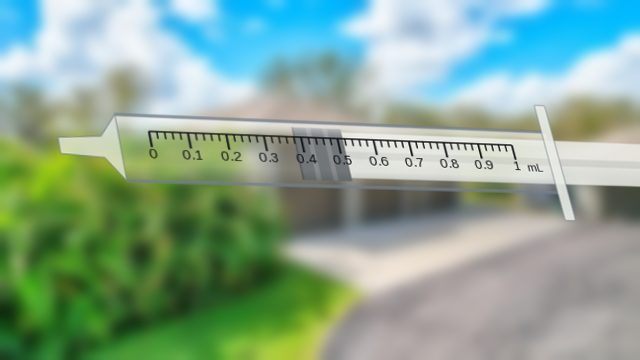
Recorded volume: 0.38 mL
